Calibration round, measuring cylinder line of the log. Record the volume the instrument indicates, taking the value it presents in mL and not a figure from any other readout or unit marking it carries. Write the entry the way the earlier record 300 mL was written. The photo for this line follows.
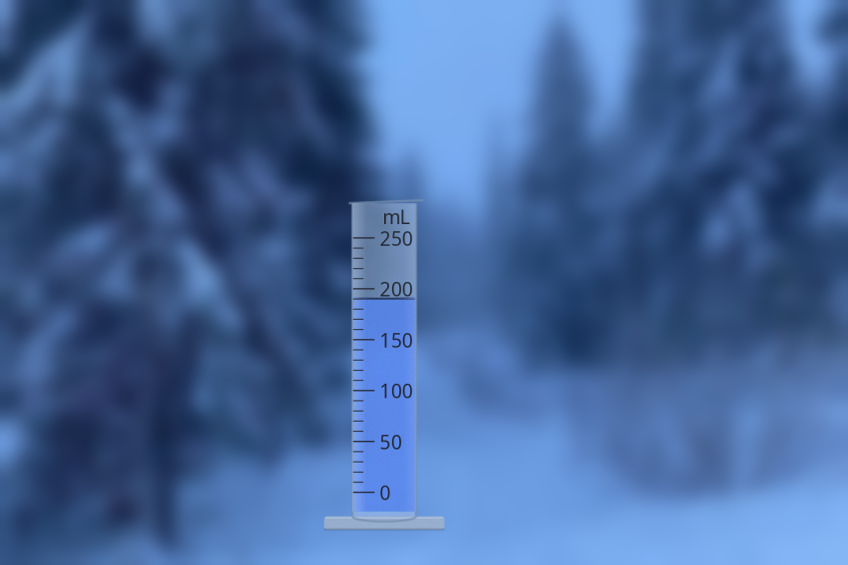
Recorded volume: 190 mL
